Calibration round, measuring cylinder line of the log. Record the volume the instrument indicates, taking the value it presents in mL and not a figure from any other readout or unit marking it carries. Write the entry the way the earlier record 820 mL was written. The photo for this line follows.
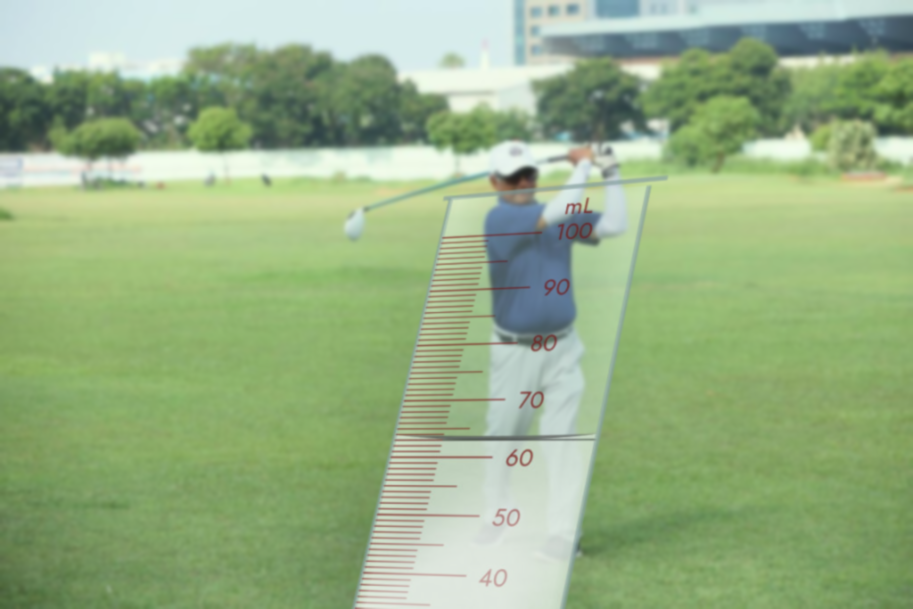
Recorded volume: 63 mL
